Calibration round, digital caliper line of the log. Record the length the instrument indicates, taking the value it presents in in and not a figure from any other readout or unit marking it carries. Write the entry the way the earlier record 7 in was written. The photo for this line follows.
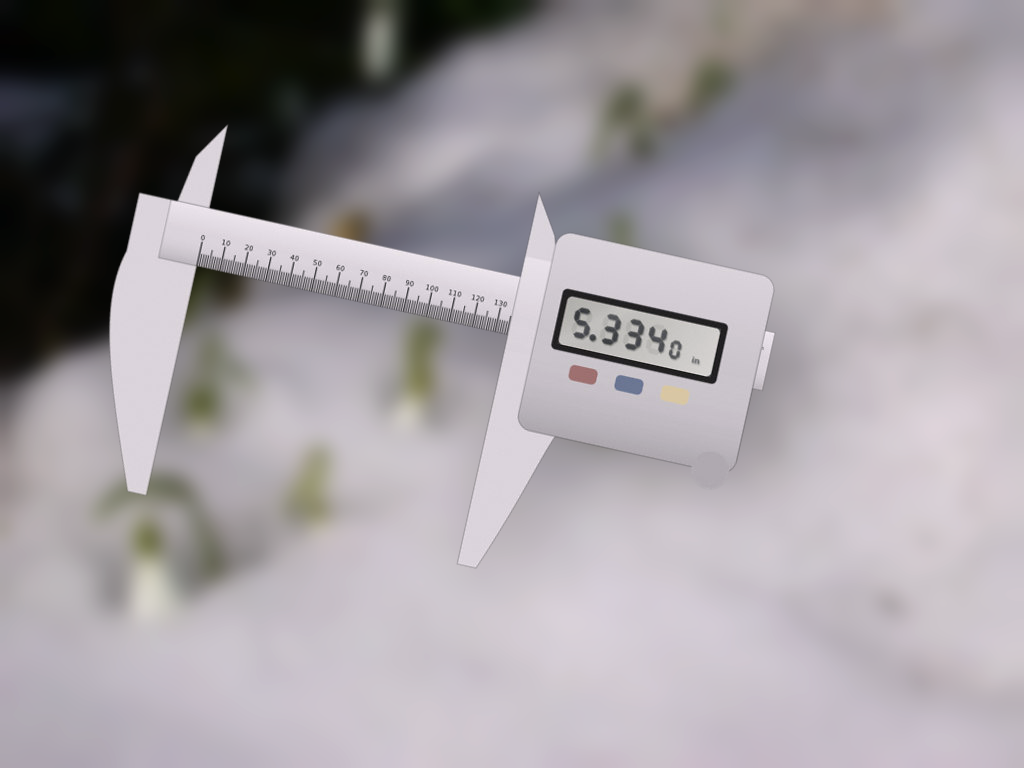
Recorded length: 5.3340 in
